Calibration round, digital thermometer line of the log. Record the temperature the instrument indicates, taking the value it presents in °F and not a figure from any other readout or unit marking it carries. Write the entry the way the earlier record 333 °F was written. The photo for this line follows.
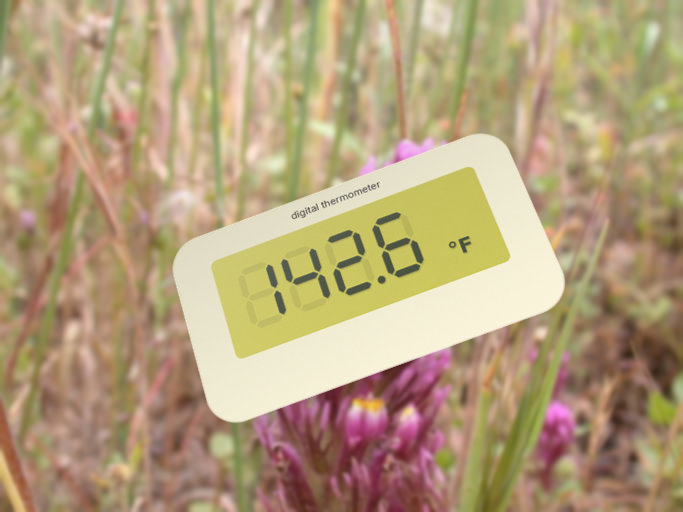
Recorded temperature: 142.6 °F
